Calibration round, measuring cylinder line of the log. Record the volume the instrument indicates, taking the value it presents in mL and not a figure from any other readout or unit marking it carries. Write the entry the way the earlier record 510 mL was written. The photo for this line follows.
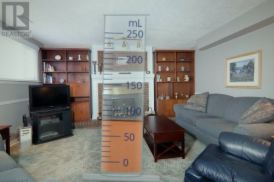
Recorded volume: 80 mL
